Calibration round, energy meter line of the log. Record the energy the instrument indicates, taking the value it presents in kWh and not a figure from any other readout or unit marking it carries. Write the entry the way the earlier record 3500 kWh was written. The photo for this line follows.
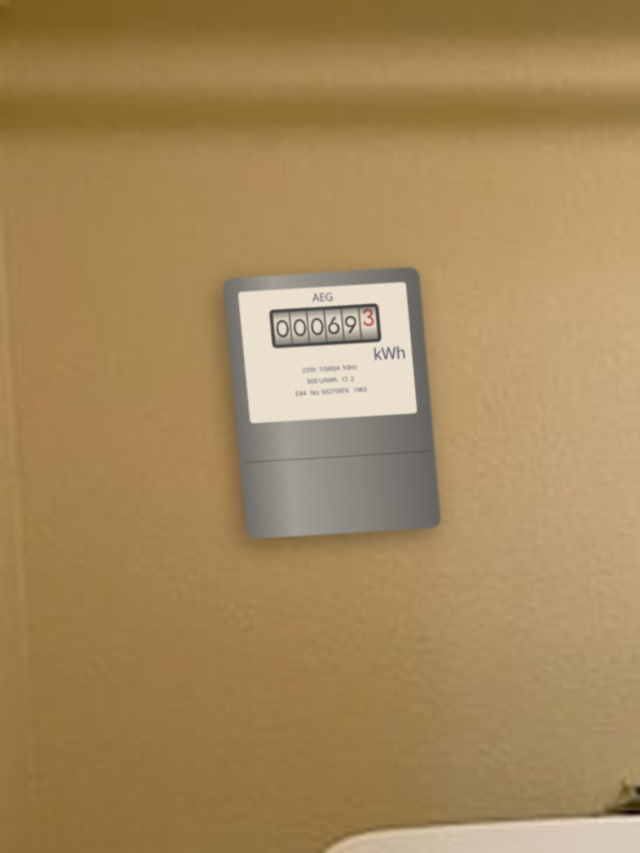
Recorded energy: 69.3 kWh
